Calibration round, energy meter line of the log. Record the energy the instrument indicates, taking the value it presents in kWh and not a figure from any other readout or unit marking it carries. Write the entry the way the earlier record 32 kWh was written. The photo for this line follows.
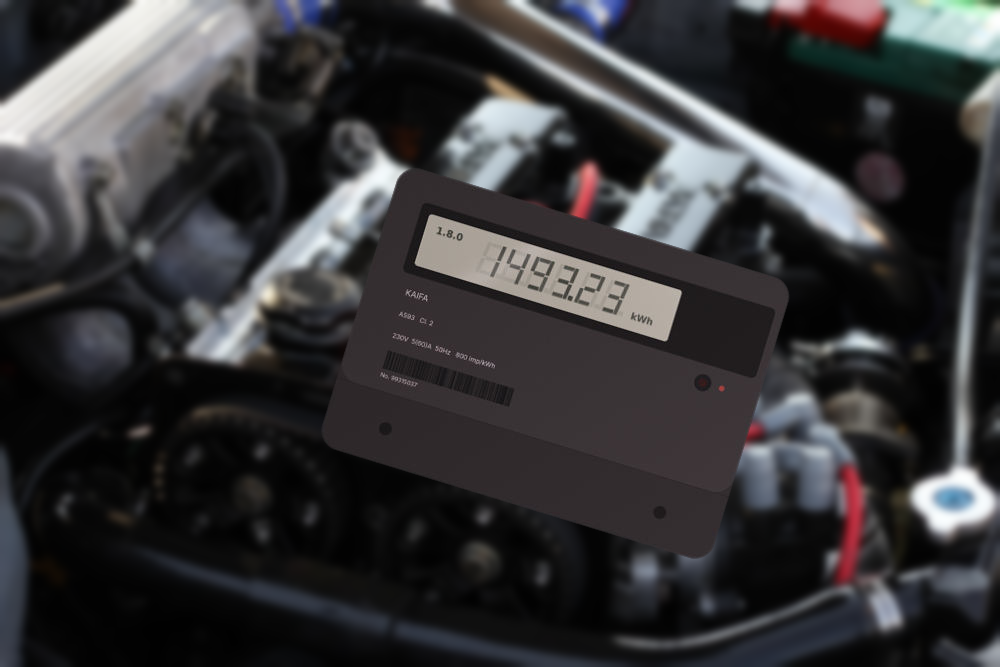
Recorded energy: 1493.23 kWh
